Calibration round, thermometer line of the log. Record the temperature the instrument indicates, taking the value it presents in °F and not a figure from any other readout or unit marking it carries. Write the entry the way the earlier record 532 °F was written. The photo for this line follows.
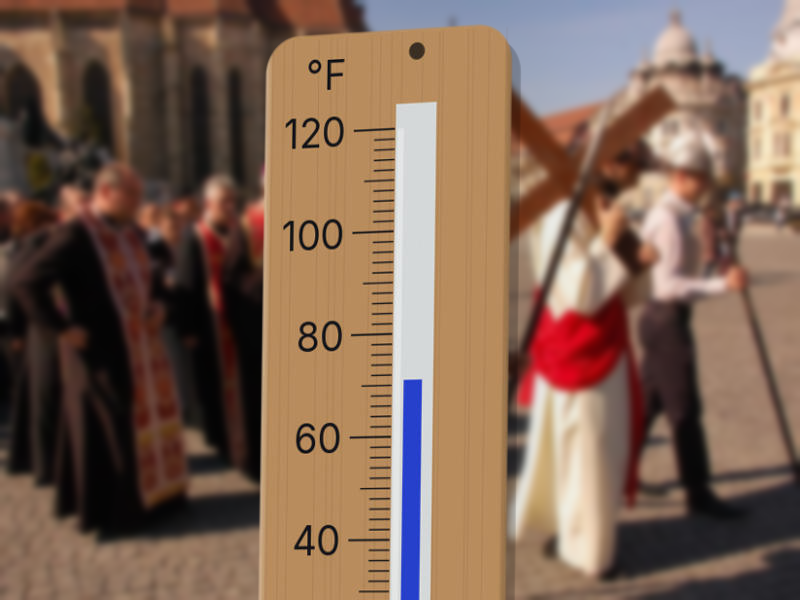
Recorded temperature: 71 °F
